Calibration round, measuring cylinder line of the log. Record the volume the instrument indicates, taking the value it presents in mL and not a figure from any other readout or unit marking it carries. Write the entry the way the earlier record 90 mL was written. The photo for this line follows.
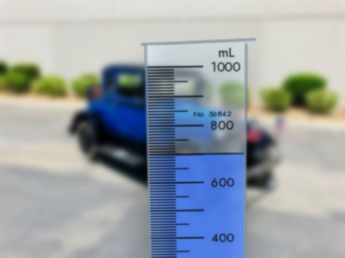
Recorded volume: 700 mL
